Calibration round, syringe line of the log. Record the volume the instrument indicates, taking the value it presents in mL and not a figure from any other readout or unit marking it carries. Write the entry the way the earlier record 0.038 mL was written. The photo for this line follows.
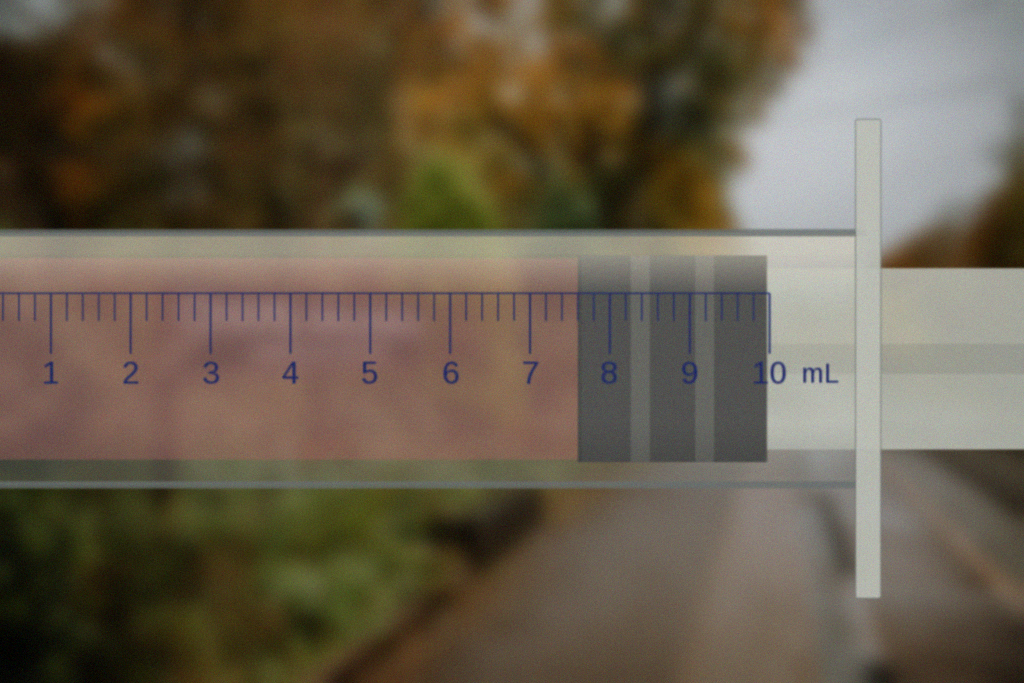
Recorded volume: 7.6 mL
